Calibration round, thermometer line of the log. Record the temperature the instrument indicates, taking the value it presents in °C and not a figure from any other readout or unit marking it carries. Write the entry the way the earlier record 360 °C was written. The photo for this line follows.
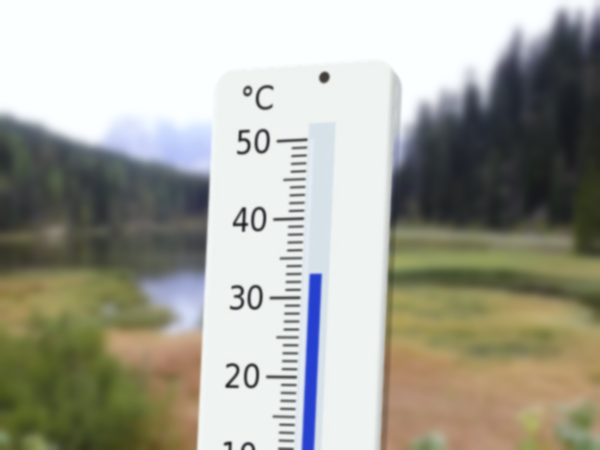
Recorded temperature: 33 °C
